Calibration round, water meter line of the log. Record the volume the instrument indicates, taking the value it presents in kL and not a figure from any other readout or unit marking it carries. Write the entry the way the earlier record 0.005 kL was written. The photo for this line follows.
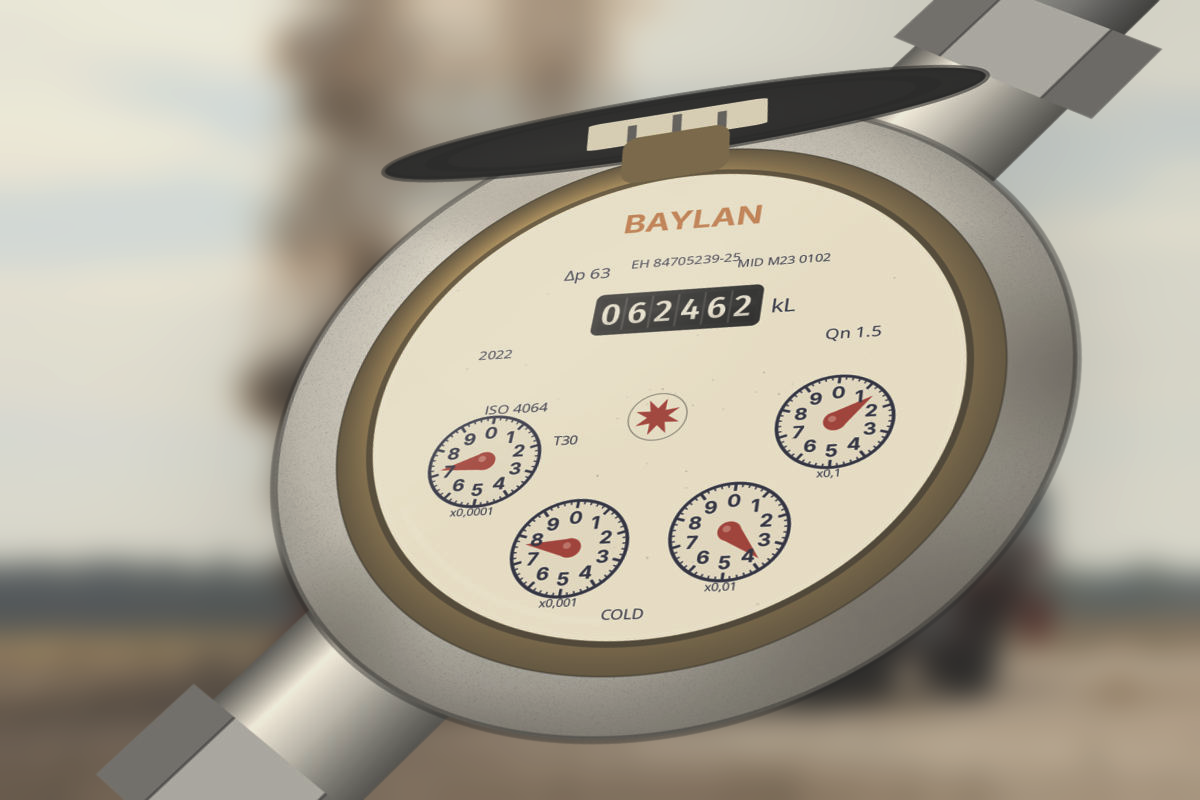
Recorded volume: 62462.1377 kL
